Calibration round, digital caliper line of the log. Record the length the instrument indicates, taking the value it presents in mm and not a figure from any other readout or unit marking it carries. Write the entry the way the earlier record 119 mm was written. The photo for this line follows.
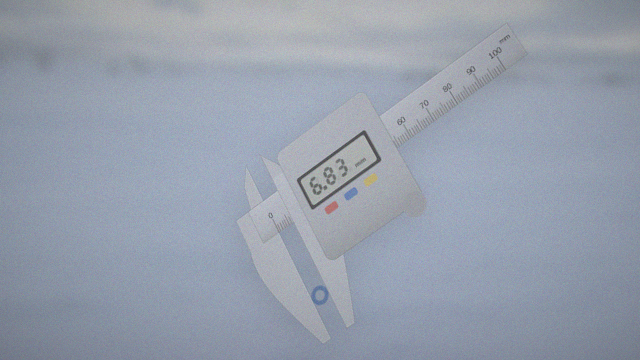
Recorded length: 6.83 mm
